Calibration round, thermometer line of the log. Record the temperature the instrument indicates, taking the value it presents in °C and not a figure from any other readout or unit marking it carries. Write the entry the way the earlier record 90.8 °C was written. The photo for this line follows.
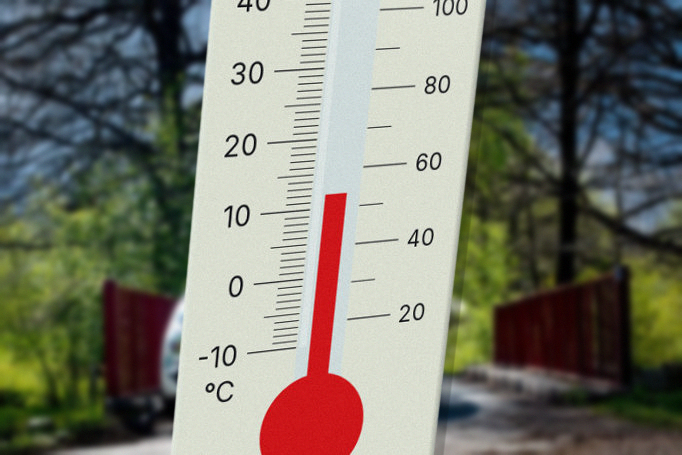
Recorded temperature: 12 °C
